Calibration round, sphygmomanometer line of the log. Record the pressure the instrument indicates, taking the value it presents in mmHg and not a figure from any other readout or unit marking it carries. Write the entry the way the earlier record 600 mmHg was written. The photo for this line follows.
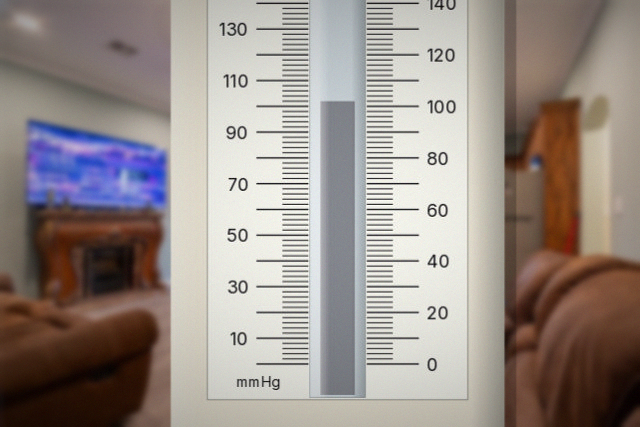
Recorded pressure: 102 mmHg
